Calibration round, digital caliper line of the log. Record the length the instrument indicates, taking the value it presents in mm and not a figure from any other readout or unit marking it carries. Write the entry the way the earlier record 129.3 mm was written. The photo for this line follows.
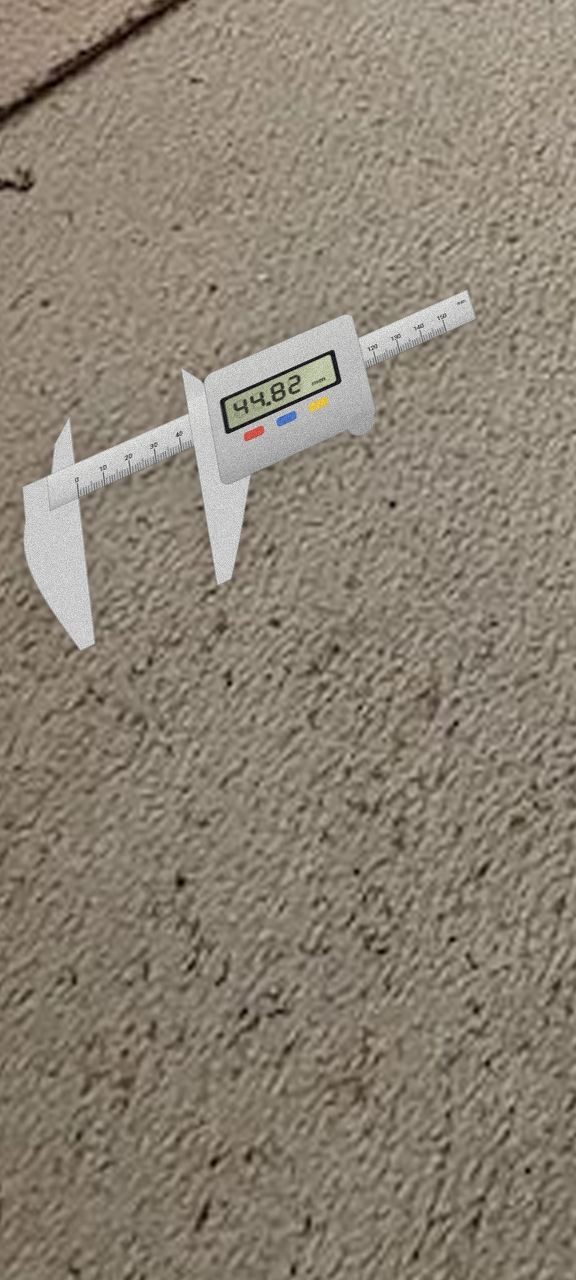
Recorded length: 44.82 mm
